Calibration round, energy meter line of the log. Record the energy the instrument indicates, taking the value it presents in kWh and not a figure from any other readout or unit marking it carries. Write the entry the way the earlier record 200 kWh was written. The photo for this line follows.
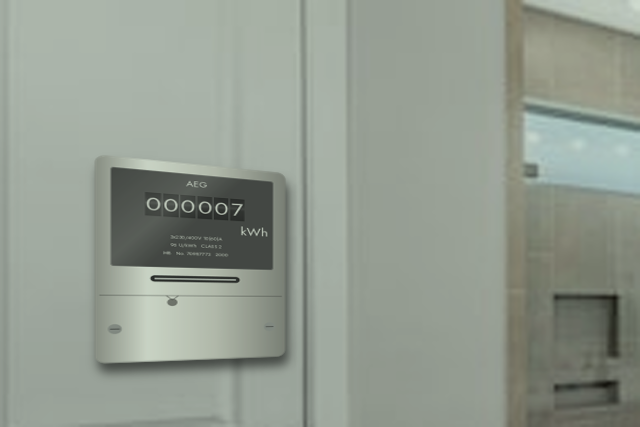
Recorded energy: 7 kWh
